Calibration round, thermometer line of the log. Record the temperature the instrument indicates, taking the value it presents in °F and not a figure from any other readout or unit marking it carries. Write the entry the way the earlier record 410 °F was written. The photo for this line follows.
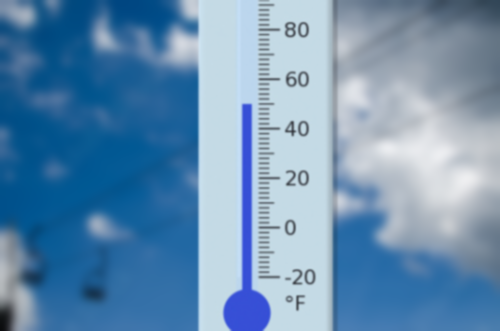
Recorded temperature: 50 °F
